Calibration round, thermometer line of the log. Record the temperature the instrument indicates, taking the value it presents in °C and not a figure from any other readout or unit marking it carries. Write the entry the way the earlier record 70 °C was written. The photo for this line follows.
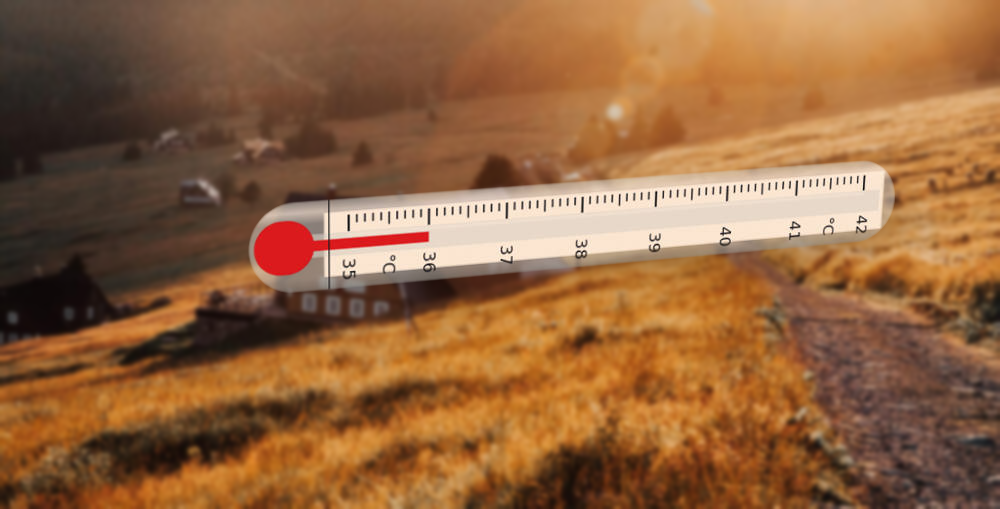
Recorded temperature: 36 °C
